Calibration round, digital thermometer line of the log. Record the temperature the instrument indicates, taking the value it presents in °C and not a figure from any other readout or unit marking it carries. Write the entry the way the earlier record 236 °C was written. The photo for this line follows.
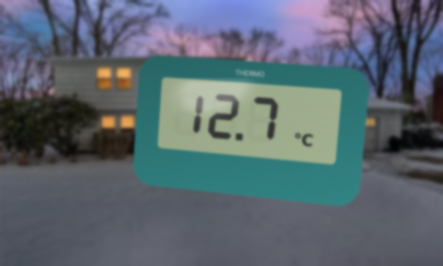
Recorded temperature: 12.7 °C
